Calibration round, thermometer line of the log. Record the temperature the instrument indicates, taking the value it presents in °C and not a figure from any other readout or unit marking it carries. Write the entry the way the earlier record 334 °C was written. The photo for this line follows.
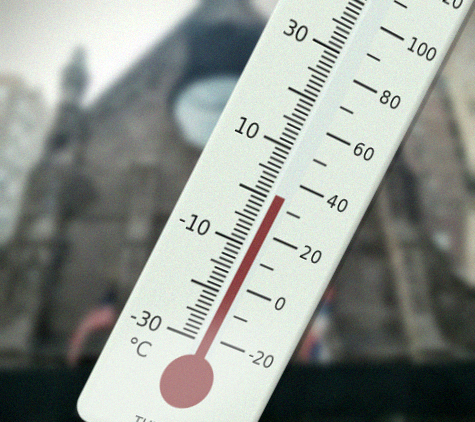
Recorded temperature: 1 °C
